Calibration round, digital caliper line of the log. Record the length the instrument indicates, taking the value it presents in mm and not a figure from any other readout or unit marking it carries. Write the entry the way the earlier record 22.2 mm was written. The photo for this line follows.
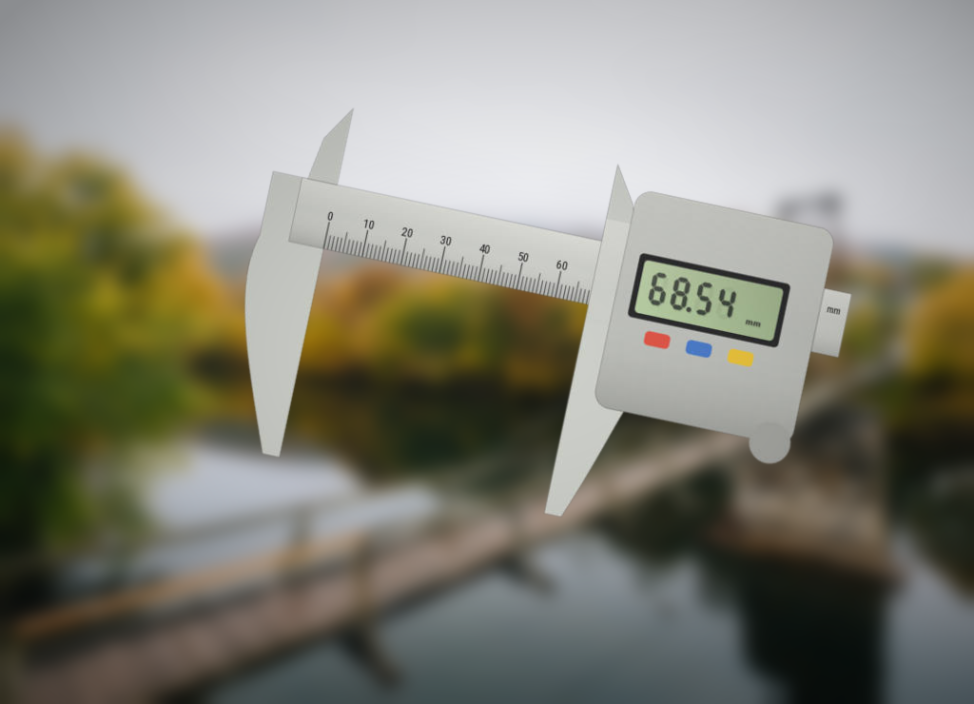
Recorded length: 68.54 mm
